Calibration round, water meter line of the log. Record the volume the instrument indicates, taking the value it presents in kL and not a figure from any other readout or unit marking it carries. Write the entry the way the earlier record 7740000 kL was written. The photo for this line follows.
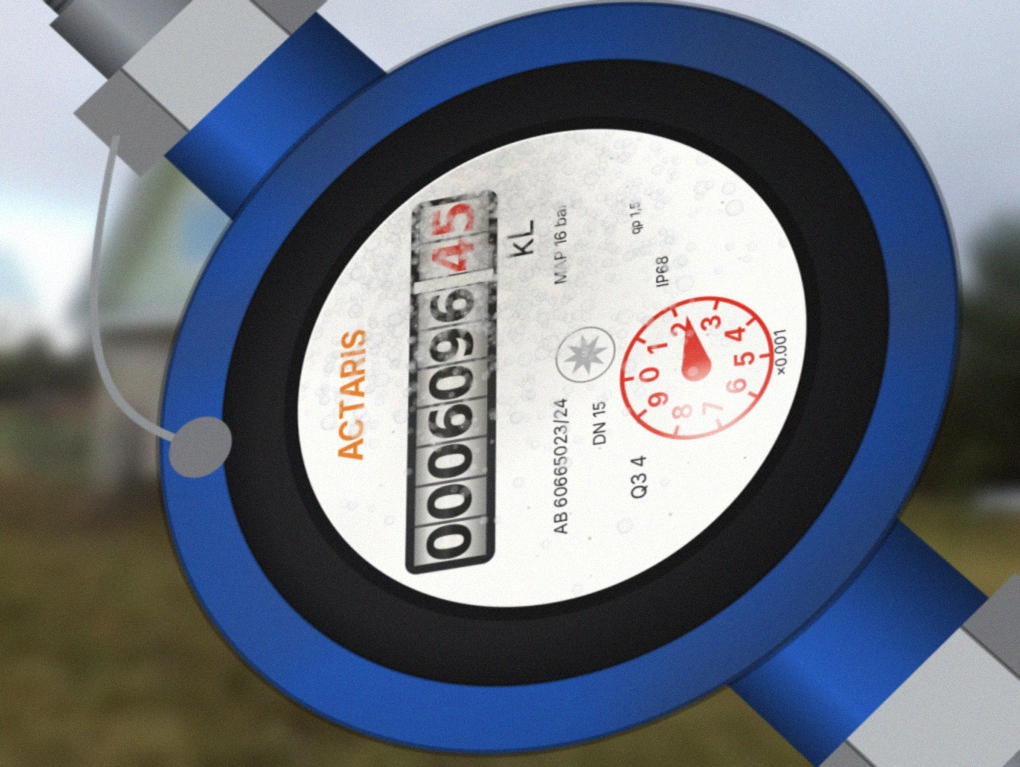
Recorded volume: 6096.452 kL
